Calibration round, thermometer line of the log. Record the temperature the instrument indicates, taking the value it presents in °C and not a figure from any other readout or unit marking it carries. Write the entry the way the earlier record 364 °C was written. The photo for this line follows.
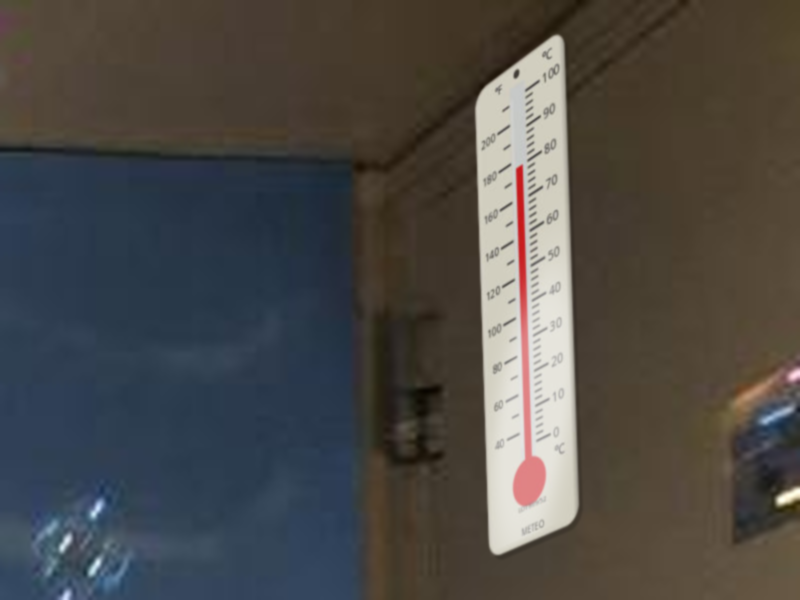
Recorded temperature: 80 °C
